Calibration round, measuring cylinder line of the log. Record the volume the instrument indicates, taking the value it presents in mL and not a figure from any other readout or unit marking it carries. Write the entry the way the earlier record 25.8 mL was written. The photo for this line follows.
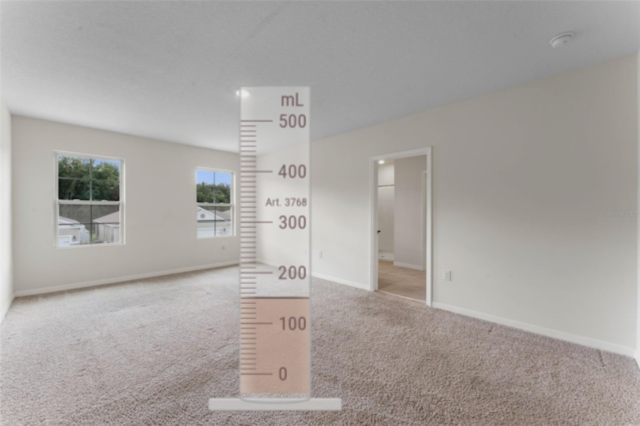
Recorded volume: 150 mL
